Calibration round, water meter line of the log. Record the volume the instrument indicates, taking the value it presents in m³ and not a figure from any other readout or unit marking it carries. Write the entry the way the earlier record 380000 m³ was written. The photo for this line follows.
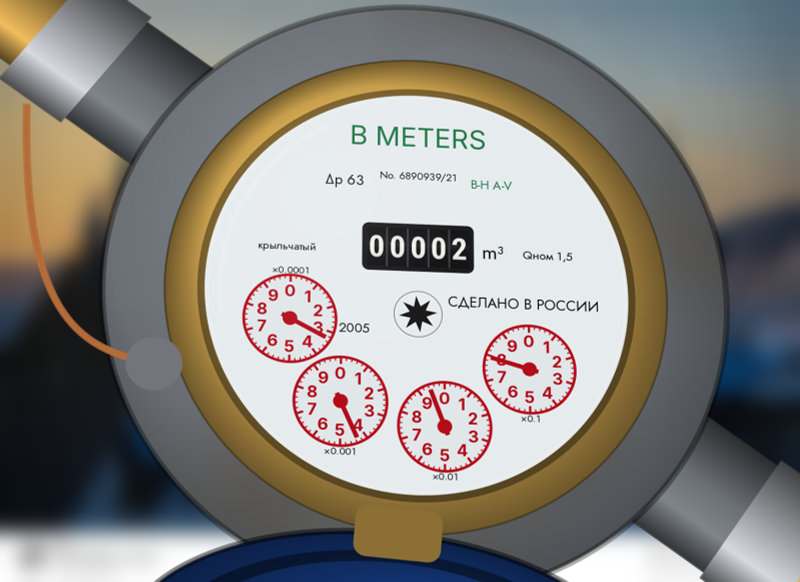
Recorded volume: 2.7943 m³
